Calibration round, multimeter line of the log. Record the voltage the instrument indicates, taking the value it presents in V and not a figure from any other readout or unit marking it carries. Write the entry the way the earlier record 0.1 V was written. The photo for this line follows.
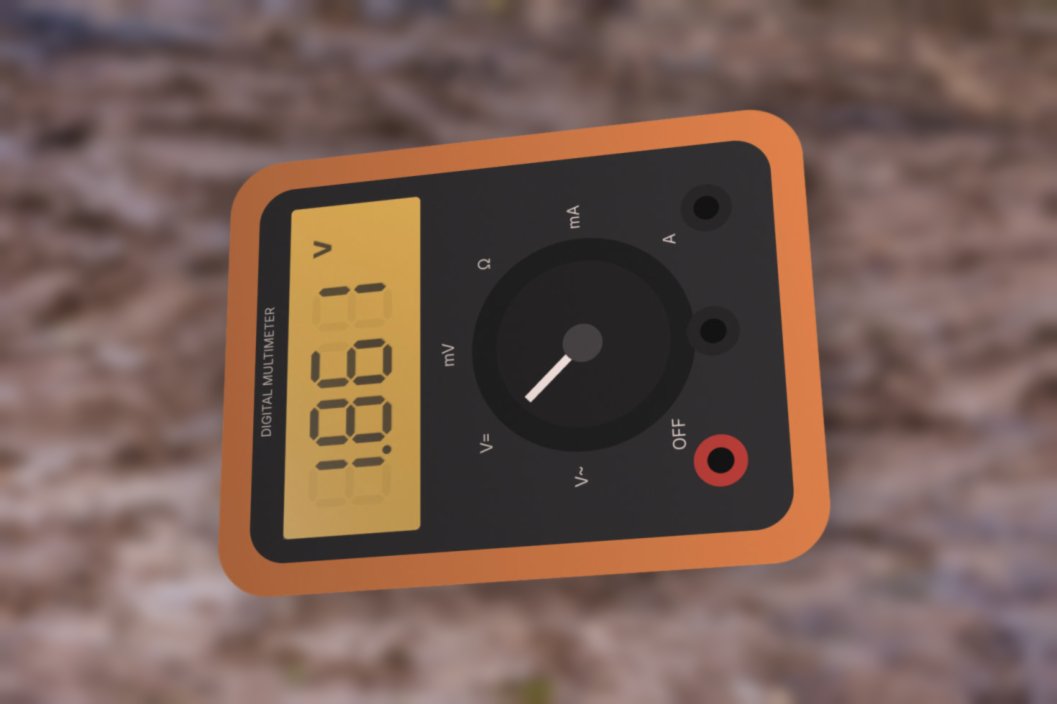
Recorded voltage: 1.861 V
